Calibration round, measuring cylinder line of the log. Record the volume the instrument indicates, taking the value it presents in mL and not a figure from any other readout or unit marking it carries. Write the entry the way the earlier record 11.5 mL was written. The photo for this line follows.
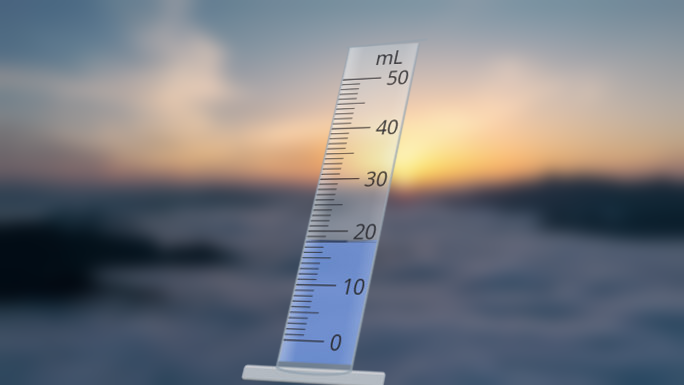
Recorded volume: 18 mL
